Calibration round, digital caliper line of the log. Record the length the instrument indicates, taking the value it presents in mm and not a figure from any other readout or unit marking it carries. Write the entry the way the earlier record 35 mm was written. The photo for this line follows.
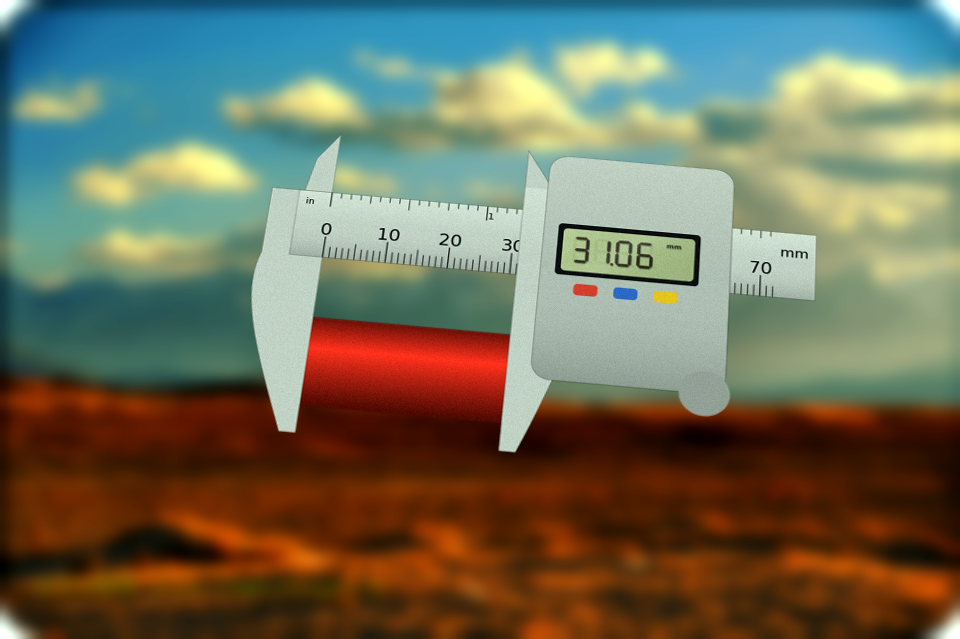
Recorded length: 31.06 mm
